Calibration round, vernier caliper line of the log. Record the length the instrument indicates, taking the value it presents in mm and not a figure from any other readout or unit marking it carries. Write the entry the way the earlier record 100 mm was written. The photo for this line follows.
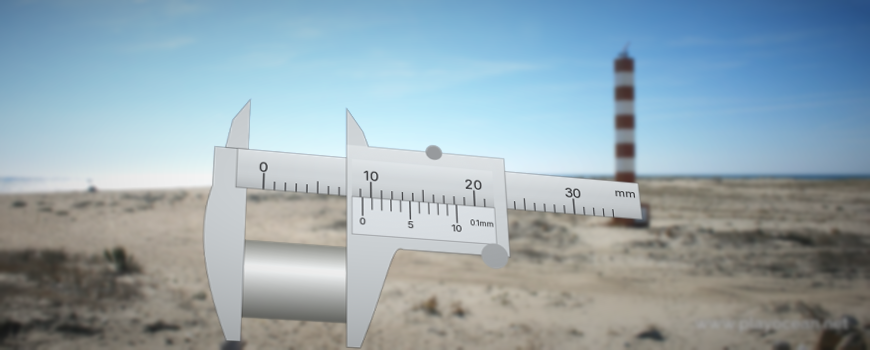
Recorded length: 9.2 mm
